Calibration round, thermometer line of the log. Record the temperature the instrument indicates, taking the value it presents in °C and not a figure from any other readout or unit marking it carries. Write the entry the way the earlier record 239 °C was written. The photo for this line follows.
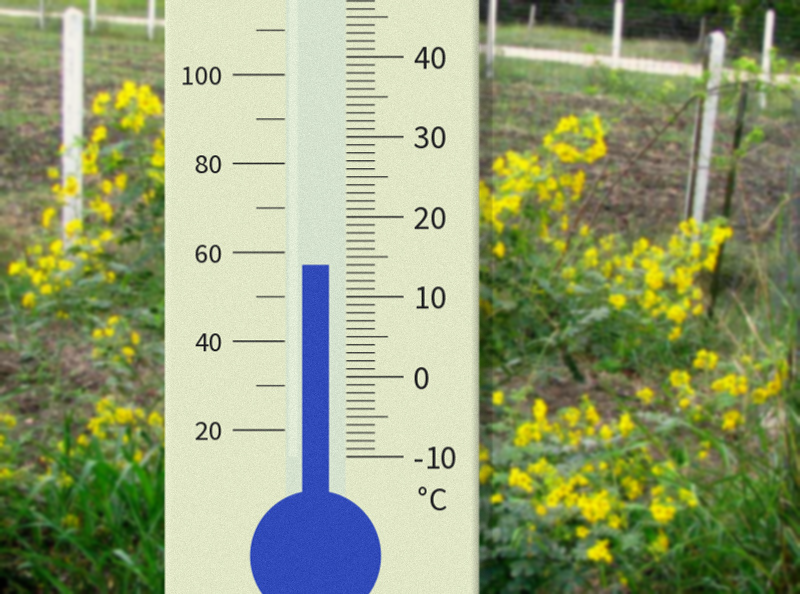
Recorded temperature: 14 °C
